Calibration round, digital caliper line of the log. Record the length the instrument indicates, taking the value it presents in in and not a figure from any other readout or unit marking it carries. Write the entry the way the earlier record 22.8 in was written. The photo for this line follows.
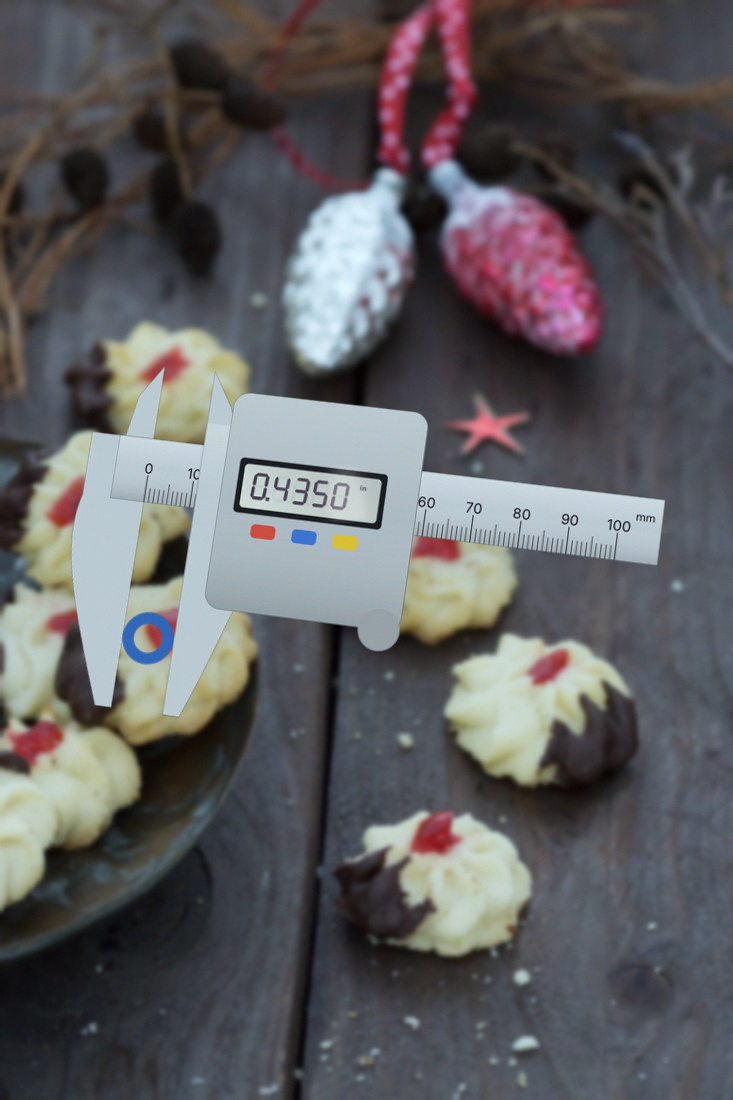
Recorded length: 0.4350 in
